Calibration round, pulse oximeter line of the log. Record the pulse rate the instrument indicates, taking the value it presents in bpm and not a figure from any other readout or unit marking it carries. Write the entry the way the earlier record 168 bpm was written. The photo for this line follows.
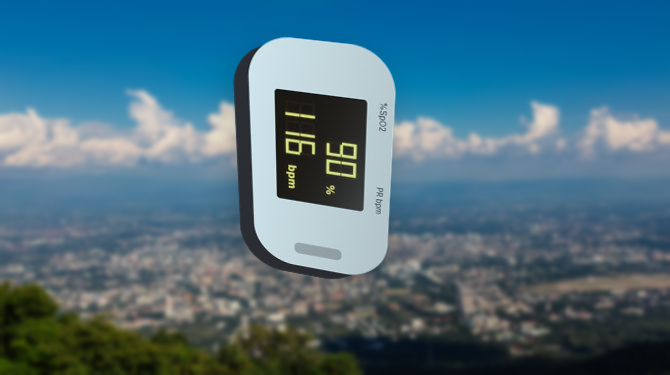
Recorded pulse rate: 116 bpm
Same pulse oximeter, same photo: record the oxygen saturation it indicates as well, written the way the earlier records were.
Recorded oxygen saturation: 90 %
